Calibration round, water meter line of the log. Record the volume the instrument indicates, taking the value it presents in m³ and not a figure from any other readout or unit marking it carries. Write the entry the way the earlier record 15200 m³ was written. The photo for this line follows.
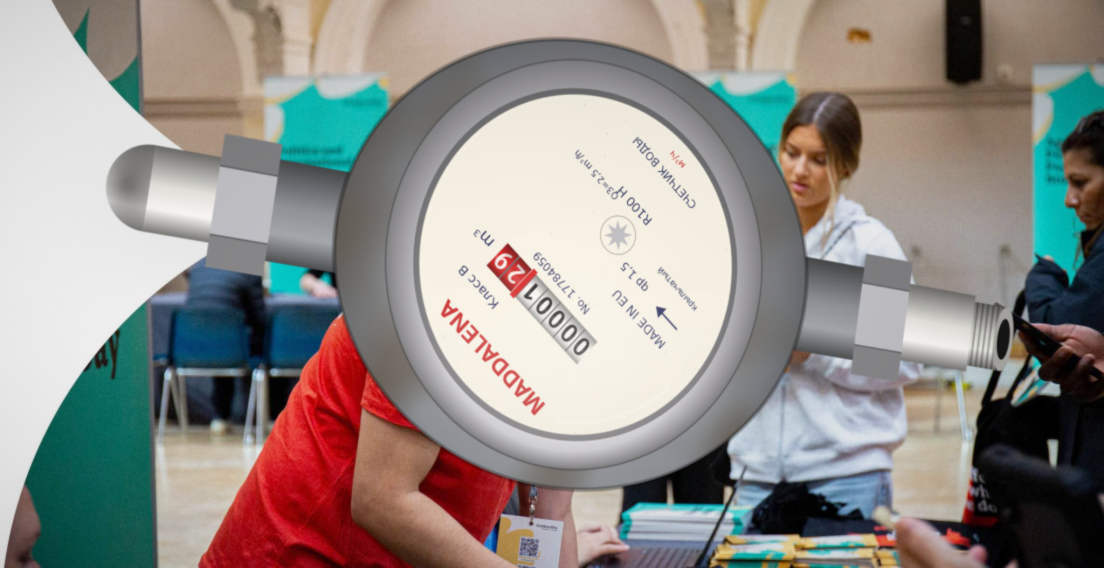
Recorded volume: 1.29 m³
